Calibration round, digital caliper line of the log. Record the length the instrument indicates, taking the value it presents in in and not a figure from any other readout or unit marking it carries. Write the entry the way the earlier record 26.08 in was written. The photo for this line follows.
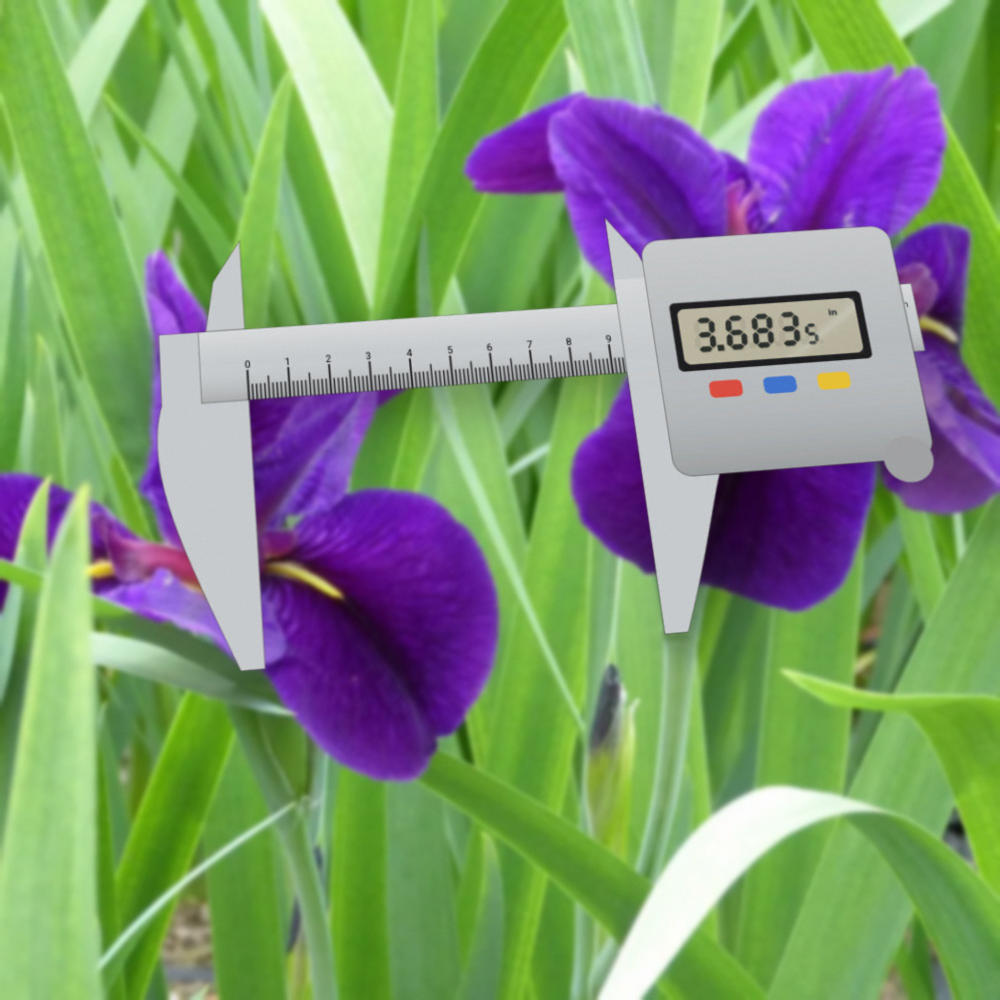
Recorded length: 3.6835 in
